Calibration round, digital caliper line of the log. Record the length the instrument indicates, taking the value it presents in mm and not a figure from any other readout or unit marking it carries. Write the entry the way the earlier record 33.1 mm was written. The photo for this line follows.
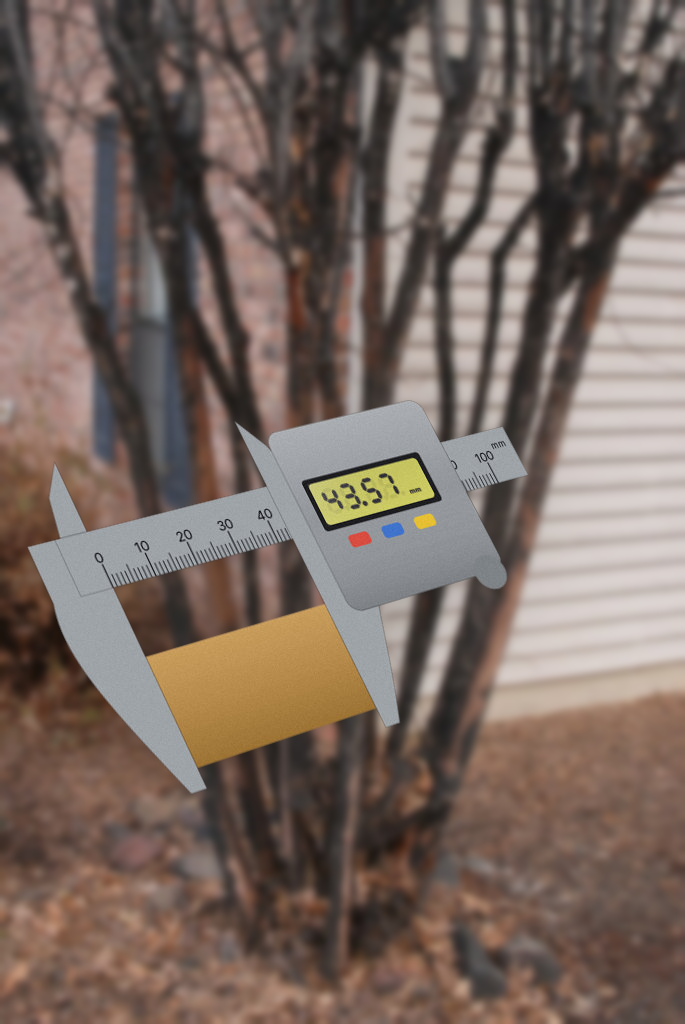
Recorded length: 43.57 mm
